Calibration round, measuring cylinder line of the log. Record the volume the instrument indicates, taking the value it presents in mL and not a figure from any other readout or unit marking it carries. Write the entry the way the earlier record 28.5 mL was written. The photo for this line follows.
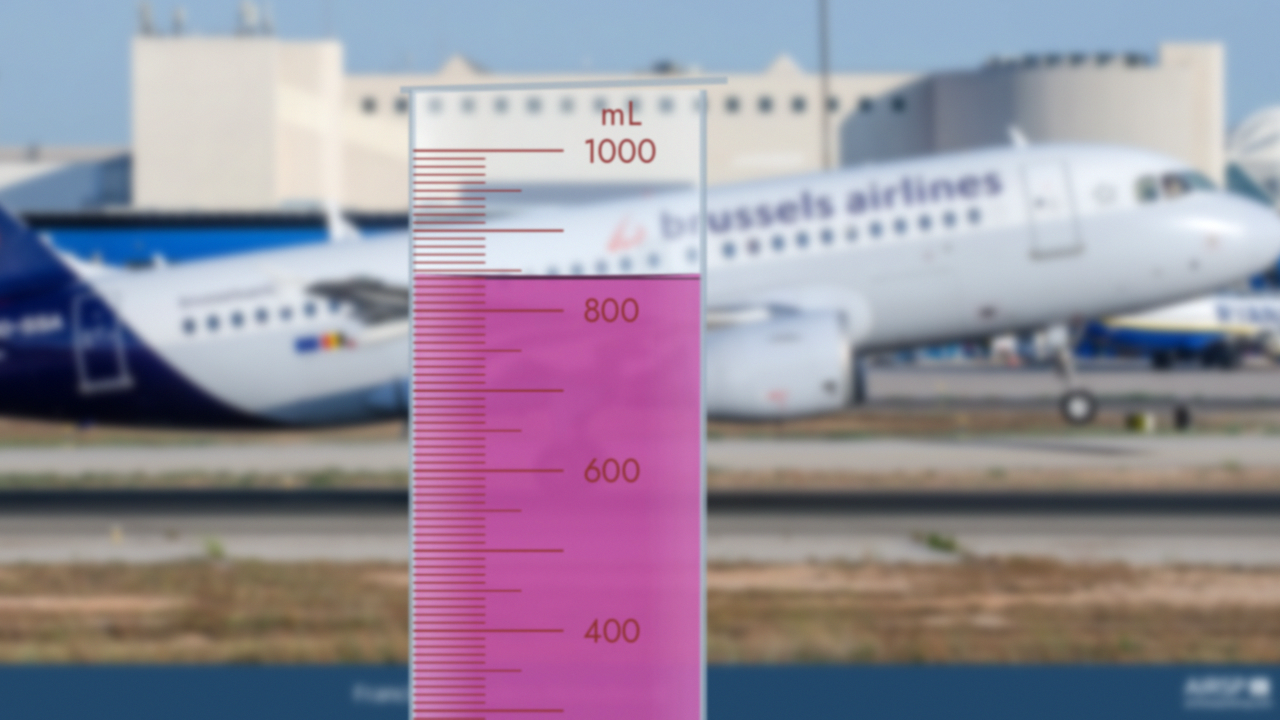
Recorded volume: 840 mL
